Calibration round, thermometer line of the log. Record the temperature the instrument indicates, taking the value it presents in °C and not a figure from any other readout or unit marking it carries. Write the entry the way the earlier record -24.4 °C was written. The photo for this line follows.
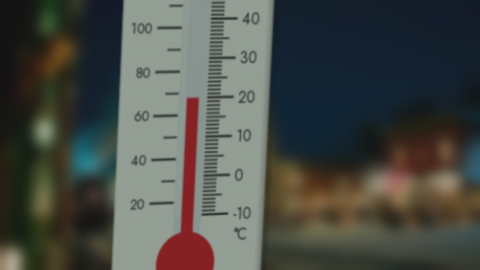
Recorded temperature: 20 °C
